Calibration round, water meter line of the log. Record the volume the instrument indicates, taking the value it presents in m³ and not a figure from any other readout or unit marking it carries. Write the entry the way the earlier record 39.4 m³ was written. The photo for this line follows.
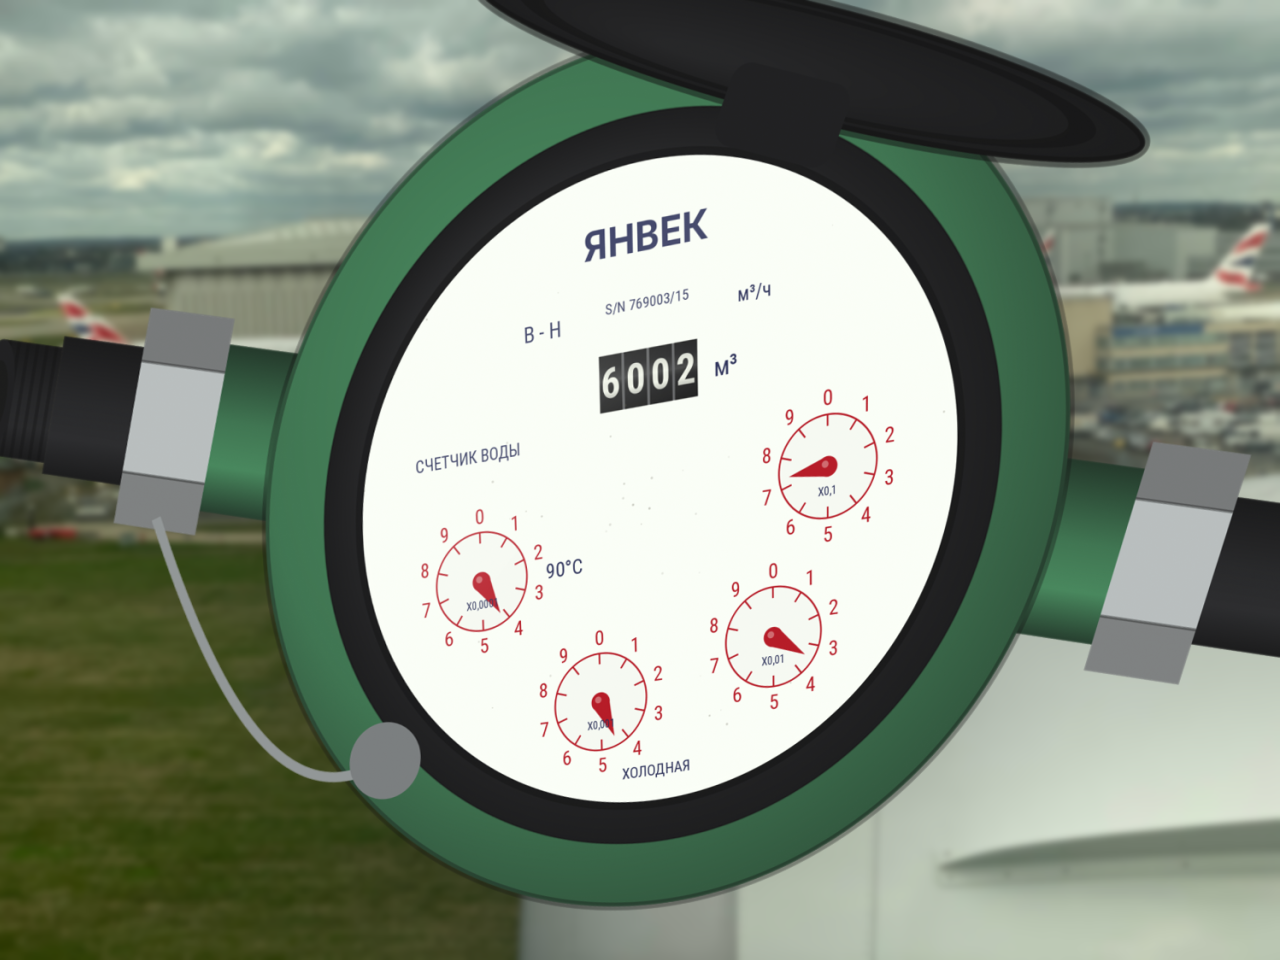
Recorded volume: 6002.7344 m³
